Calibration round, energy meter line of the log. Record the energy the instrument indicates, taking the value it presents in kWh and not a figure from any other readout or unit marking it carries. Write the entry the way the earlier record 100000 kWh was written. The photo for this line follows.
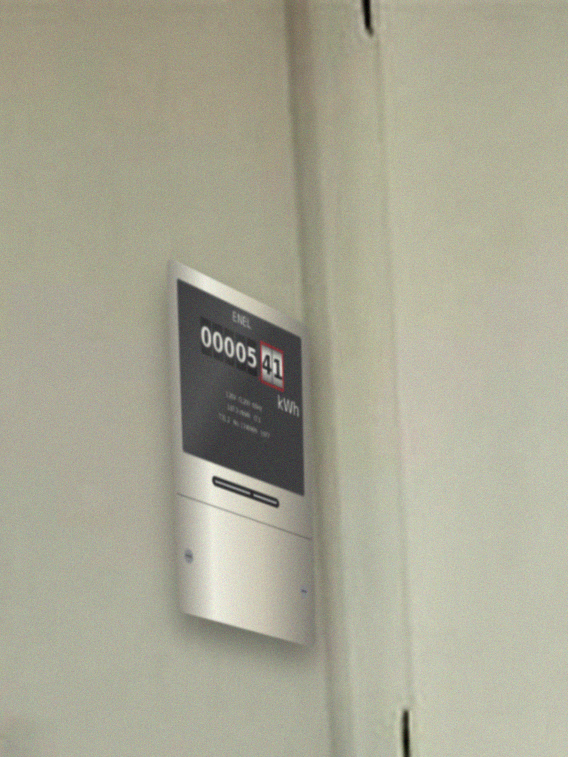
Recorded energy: 5.41 kWh
